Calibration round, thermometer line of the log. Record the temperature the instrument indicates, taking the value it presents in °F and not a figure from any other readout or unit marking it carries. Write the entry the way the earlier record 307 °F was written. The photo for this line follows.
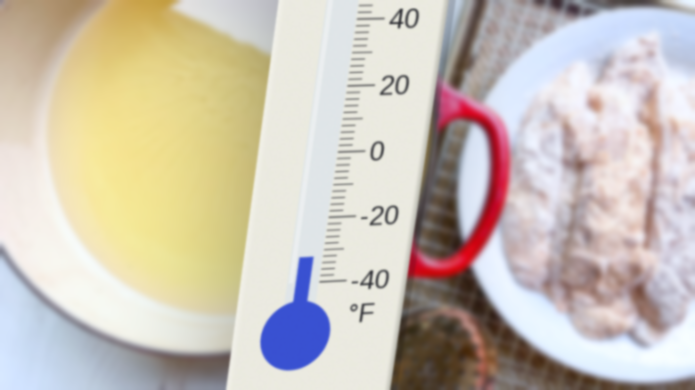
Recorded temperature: -32 °F
